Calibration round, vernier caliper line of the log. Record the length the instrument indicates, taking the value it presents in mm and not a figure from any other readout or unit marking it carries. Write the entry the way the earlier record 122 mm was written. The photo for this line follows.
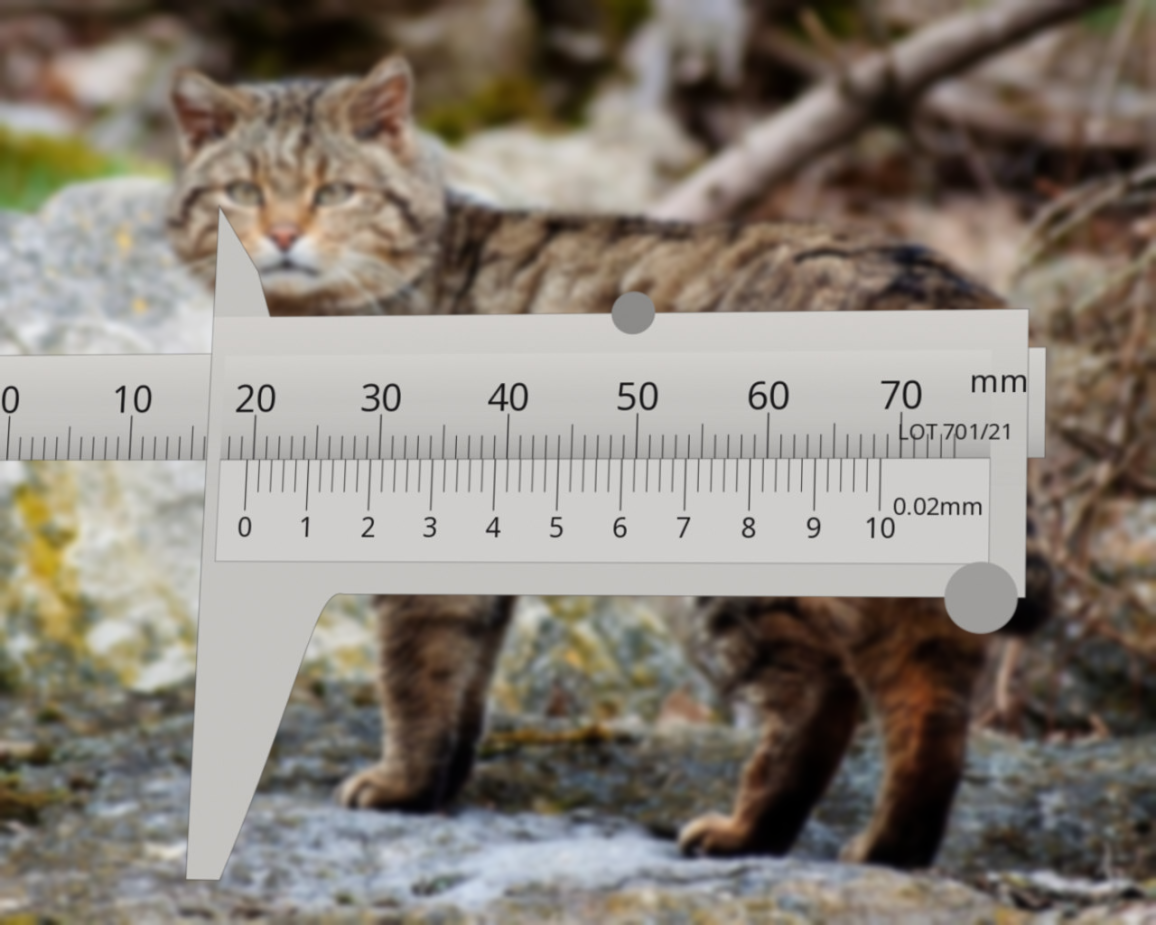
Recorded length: 19.5 mm
